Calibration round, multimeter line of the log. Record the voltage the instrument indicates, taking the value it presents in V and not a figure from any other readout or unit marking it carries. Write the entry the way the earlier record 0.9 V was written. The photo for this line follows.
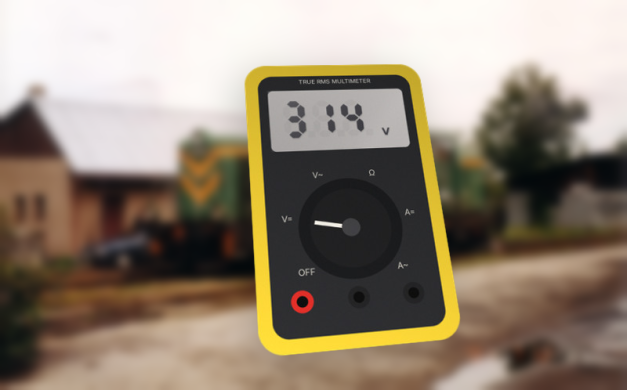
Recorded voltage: 314 V
